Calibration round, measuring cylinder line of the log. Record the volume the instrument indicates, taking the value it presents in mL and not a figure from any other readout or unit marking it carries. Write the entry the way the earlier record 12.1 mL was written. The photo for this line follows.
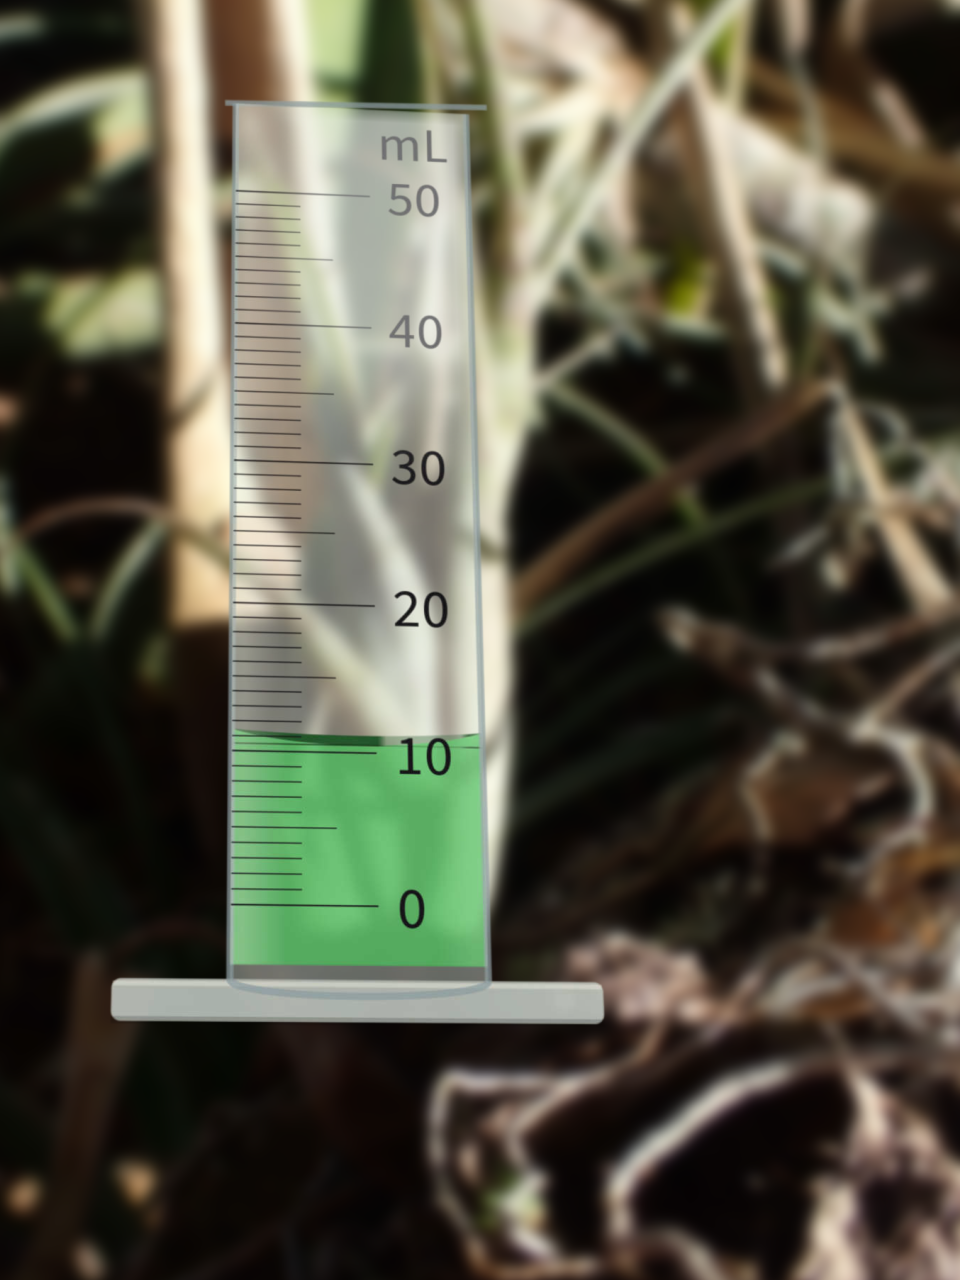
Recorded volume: 10.5 mL
